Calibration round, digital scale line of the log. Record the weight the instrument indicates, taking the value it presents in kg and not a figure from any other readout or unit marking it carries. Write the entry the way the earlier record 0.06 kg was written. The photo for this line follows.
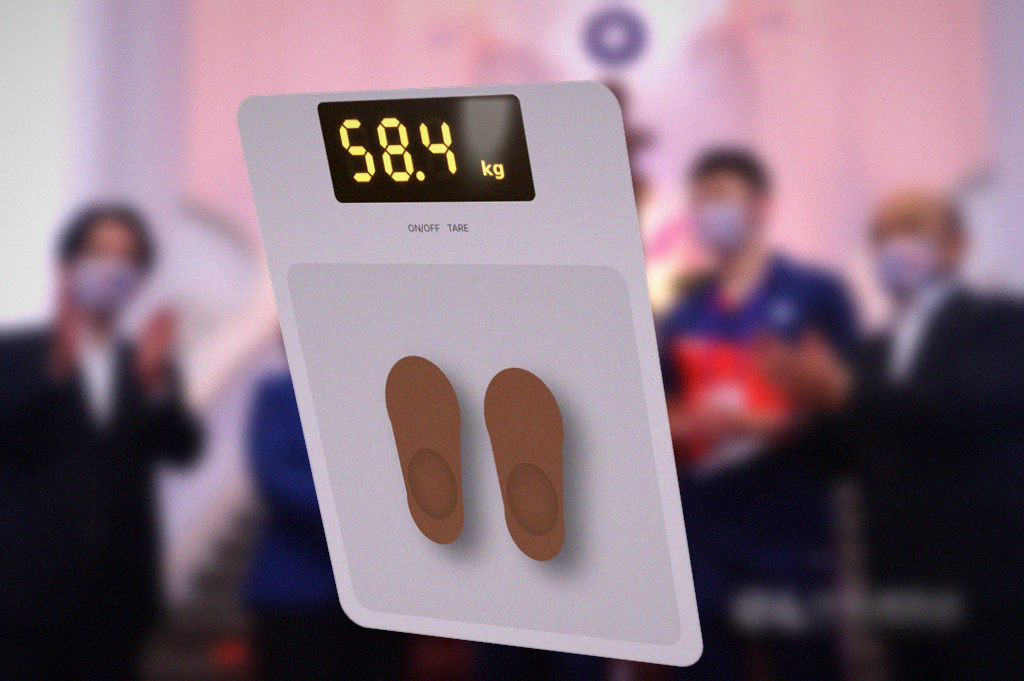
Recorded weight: 58.4 kg
